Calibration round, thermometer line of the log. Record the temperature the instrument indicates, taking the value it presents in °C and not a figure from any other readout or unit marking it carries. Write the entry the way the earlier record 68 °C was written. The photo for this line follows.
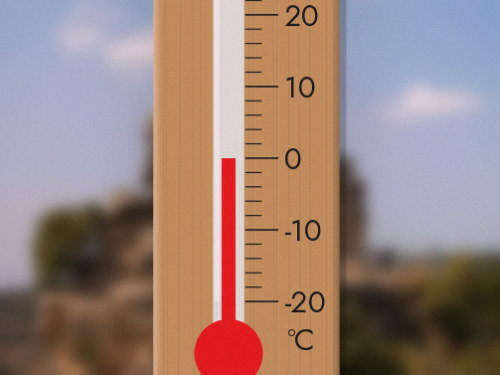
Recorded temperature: 0 °C
